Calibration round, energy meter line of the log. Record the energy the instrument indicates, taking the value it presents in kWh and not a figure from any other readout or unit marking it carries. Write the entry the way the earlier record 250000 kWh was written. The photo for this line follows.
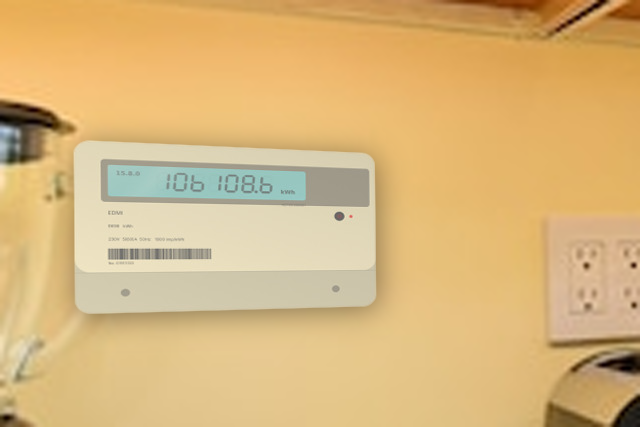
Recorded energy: 106108.6 kWh
